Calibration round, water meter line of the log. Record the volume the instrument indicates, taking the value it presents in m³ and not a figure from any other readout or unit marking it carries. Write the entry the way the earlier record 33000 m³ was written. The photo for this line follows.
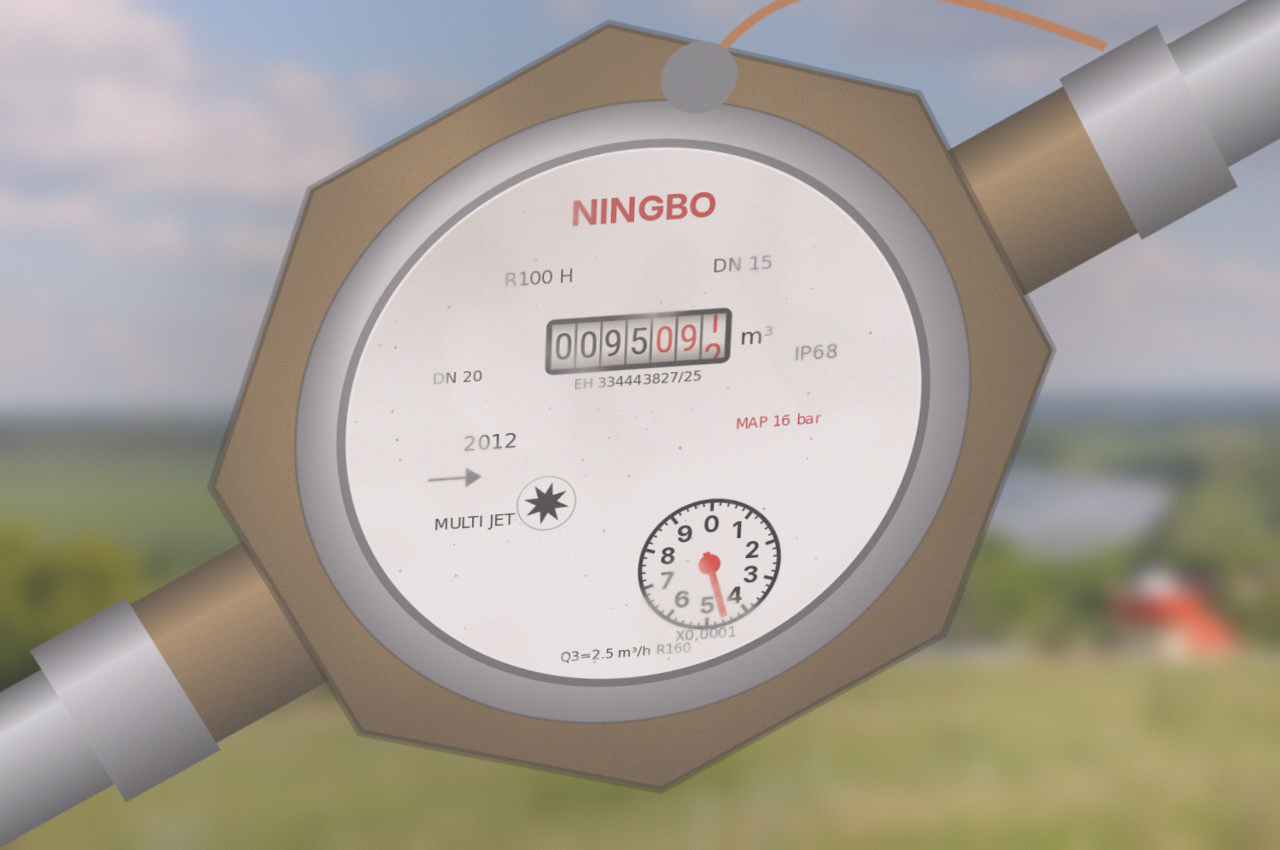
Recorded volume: 95.0914 m³
